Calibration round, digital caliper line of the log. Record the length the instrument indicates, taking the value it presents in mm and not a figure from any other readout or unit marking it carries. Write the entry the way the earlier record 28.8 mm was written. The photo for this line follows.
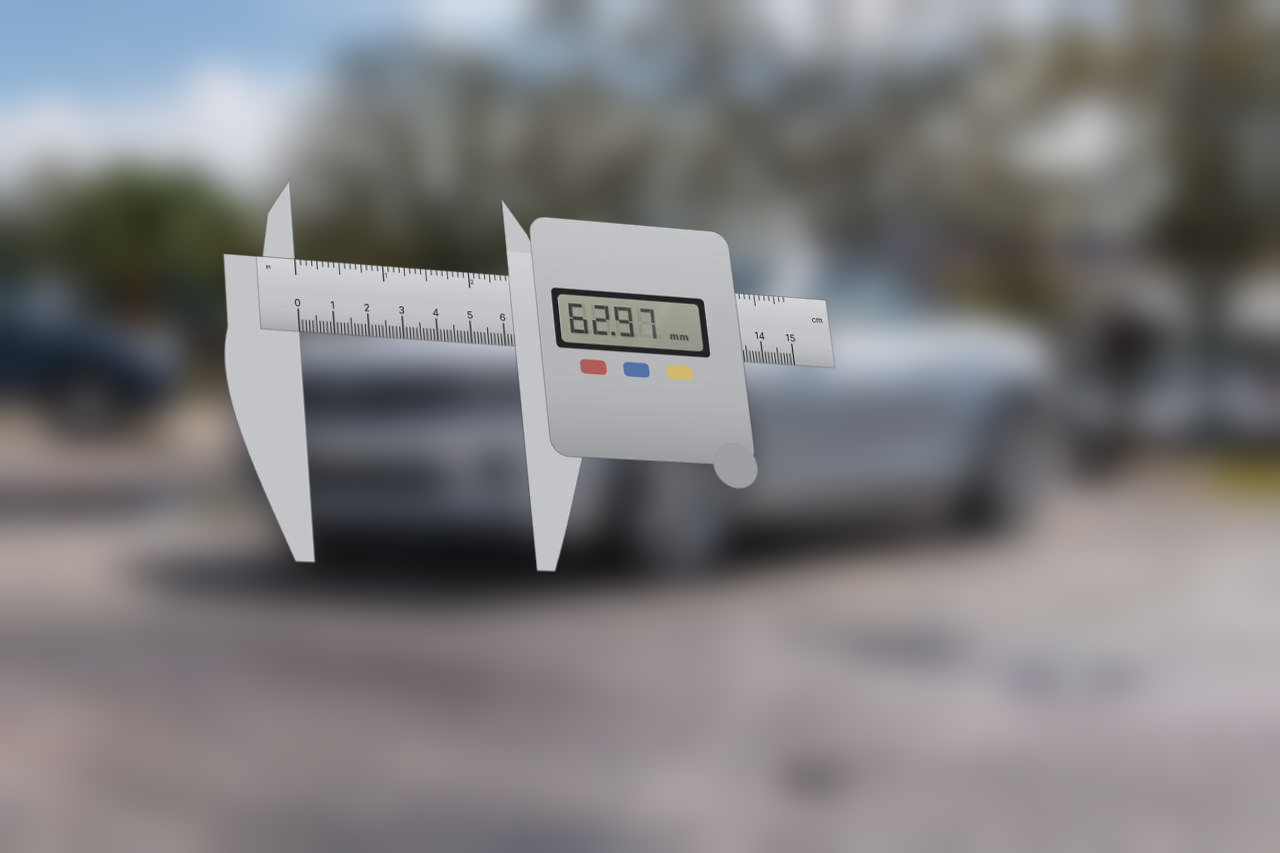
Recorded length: 62.97 mm
